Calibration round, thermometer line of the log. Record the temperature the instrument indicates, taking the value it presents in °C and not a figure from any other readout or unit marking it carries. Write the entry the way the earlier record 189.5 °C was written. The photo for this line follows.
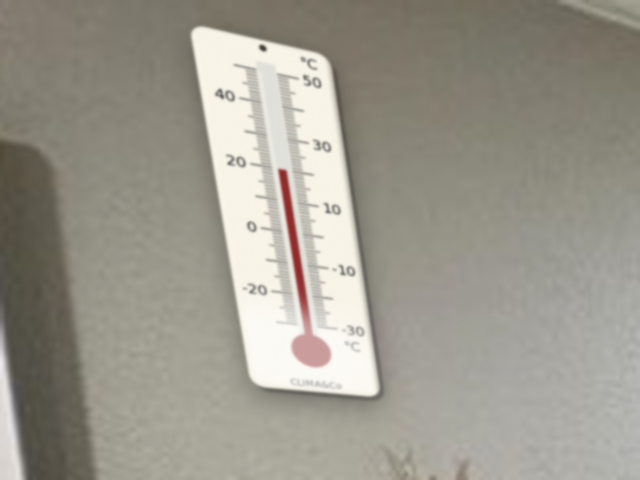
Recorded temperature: 20 °C
